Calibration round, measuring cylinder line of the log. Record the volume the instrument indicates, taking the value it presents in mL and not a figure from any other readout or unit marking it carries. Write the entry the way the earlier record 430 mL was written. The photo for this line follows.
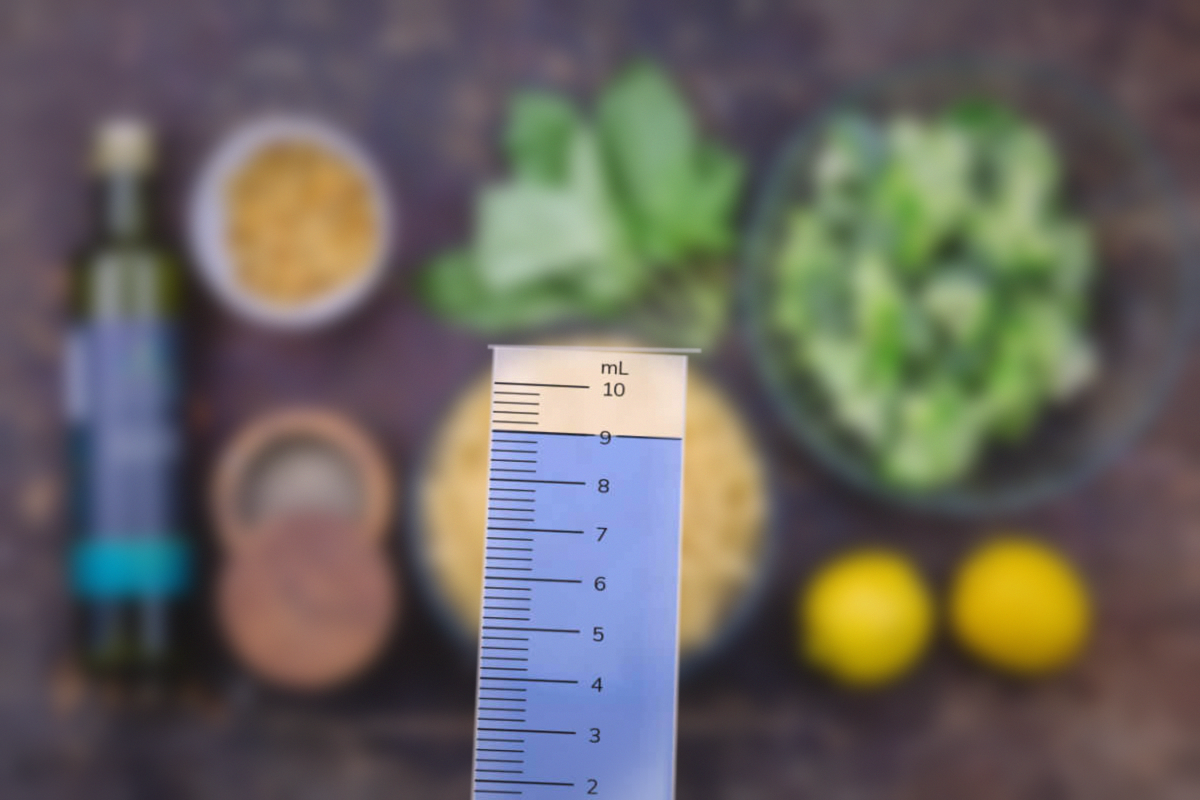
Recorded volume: 9 mL
